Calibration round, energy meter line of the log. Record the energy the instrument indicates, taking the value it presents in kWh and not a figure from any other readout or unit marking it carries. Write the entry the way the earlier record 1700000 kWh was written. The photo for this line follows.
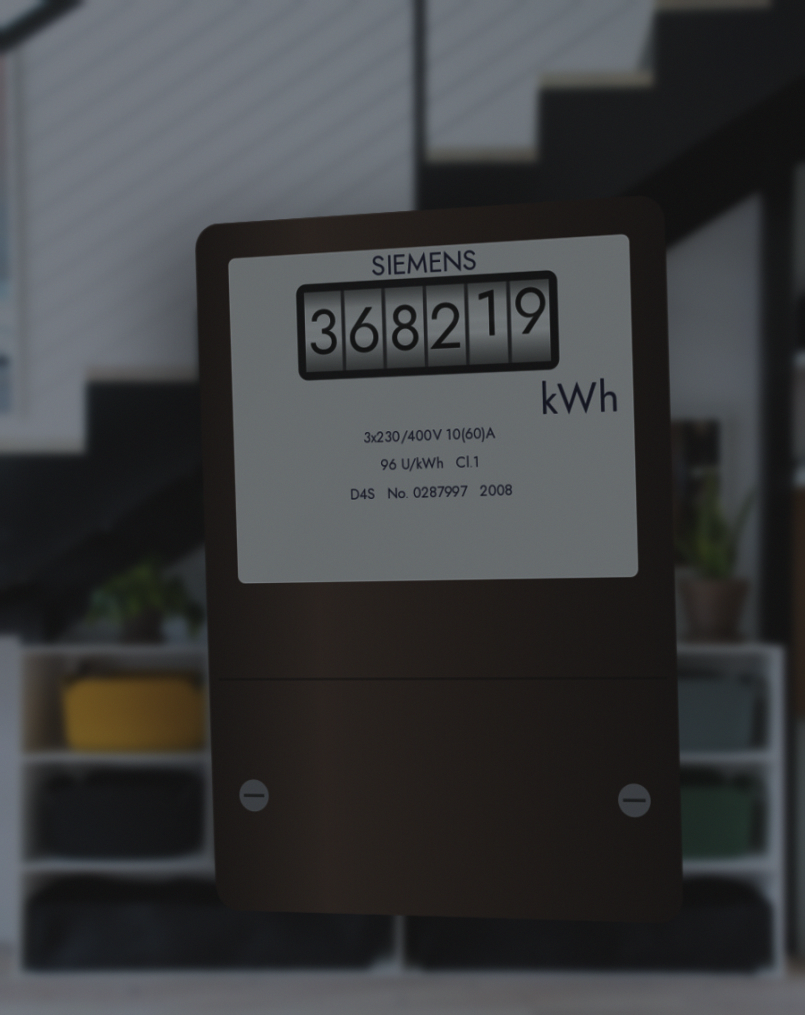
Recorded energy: 368219 kWh
